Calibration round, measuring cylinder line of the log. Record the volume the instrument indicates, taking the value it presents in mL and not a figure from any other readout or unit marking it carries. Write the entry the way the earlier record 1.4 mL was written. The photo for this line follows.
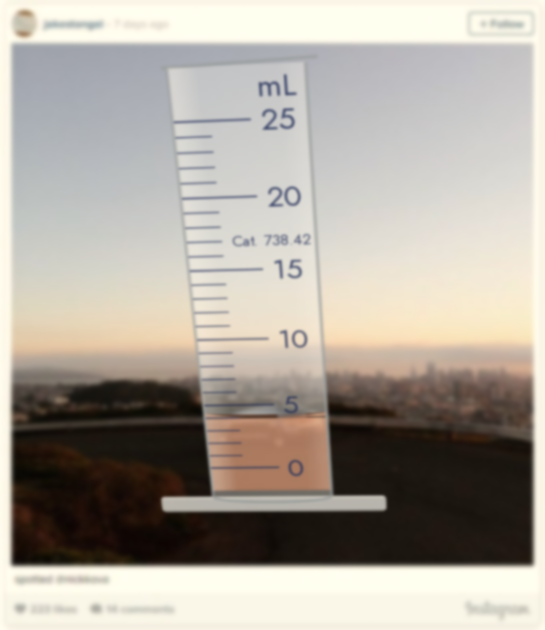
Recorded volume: 4 mL
